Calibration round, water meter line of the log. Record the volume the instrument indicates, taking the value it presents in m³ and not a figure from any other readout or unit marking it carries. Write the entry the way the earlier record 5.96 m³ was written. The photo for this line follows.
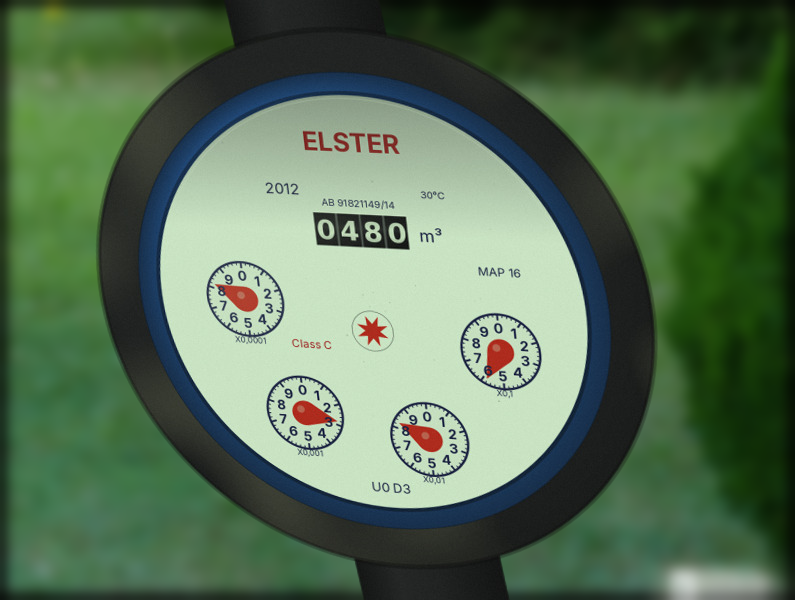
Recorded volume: 480.5828 m³
